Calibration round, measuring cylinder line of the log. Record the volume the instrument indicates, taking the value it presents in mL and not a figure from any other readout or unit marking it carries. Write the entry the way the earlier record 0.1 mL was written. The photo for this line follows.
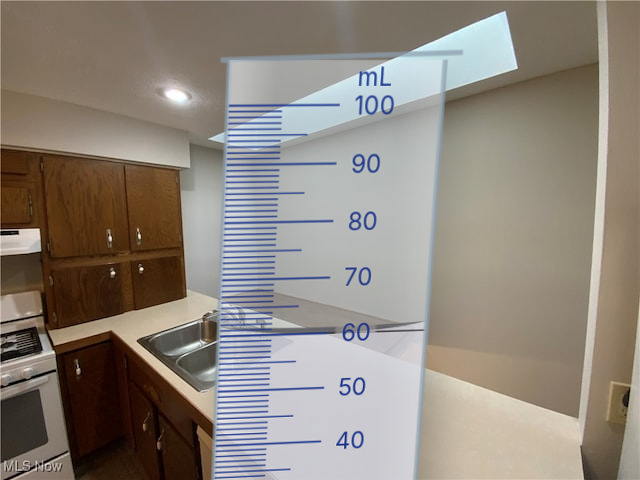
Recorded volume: 60 mL
